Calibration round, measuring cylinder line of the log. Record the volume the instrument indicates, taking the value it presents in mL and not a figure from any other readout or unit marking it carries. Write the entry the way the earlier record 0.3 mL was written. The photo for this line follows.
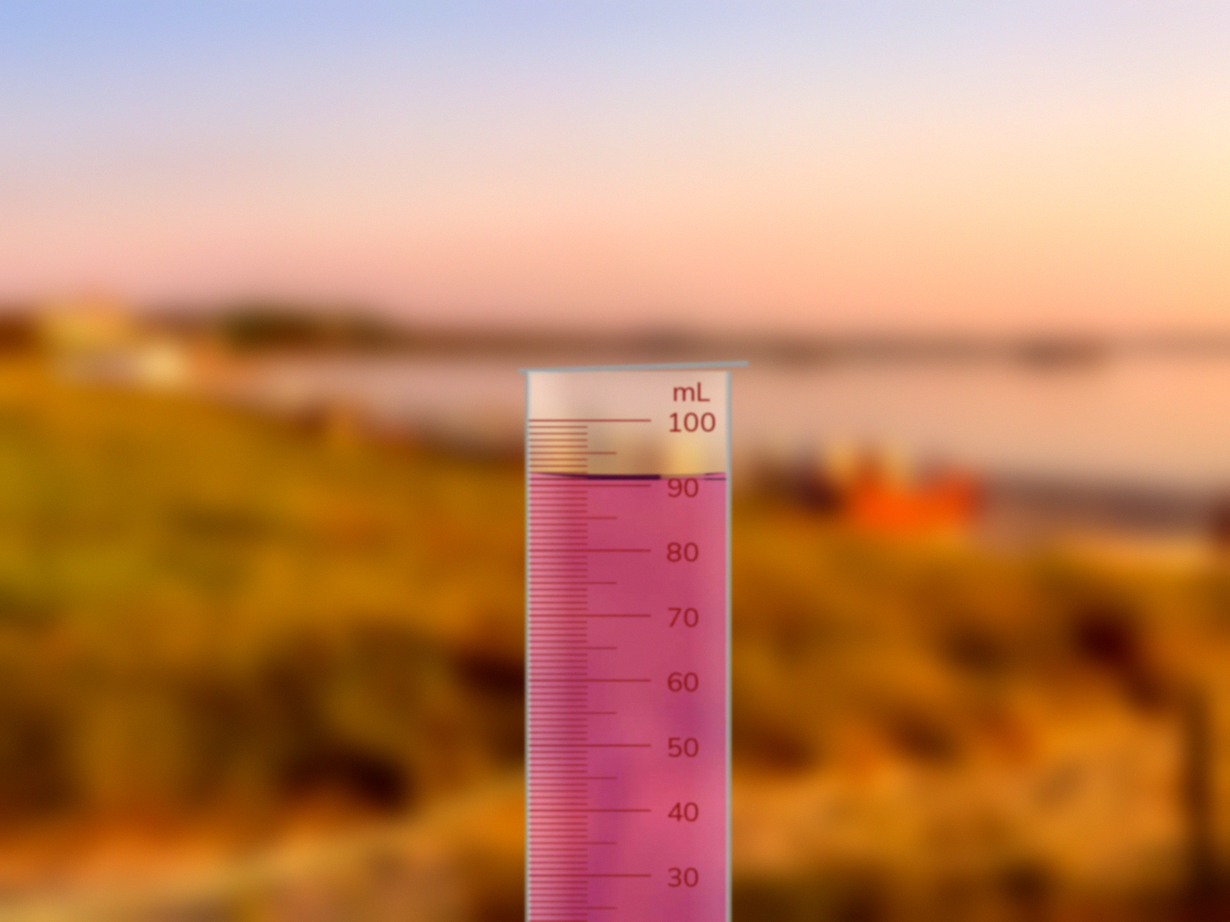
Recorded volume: 91 mL
